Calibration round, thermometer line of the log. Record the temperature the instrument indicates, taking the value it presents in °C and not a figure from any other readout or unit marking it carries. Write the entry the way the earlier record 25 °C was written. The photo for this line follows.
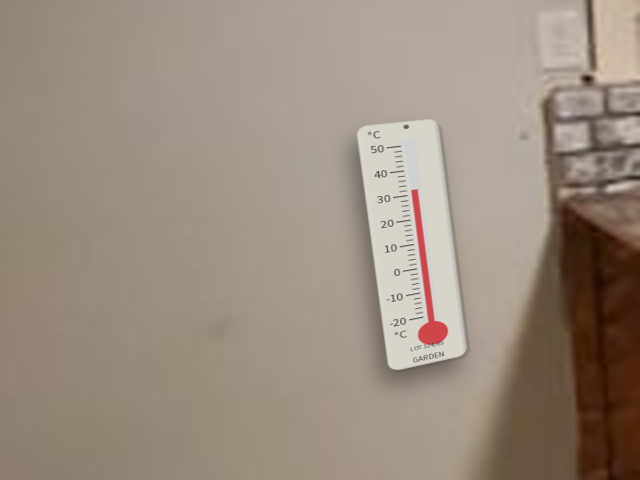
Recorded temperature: 32 °C
